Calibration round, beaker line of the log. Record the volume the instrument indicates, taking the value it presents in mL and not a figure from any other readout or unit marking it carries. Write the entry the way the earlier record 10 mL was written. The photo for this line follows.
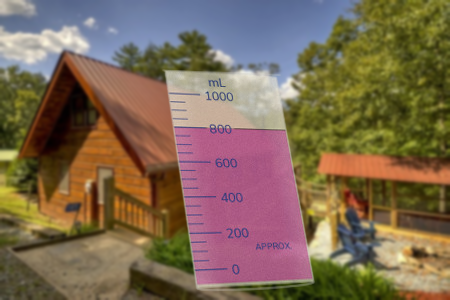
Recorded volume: 800 mL
